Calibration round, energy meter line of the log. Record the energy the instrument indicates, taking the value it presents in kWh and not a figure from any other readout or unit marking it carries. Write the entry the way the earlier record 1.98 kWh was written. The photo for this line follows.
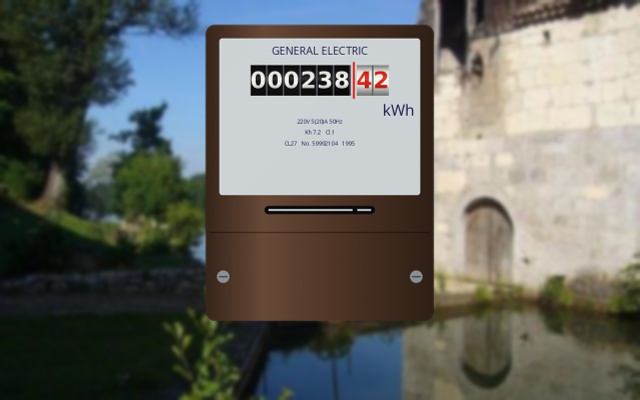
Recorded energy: 238.42 kWh
